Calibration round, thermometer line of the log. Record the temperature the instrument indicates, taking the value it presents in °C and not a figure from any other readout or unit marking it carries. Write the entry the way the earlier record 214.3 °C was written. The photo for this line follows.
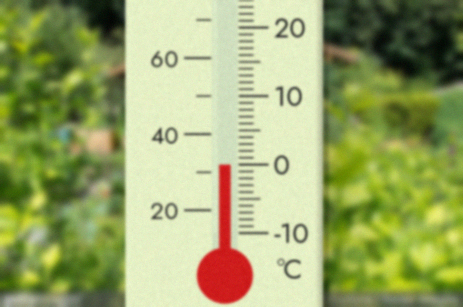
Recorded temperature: 0 °C
